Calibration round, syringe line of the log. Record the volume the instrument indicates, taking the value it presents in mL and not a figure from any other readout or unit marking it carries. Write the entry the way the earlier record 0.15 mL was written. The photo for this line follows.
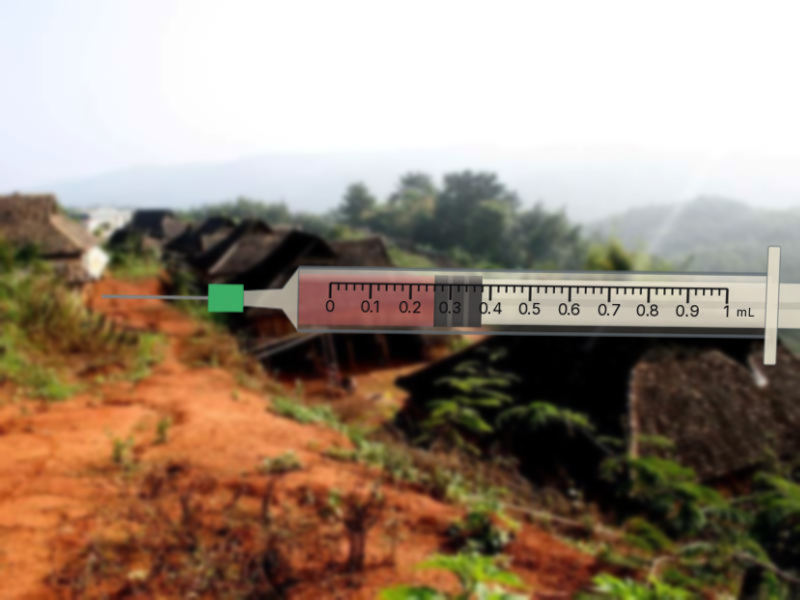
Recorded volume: 0.26 mL
